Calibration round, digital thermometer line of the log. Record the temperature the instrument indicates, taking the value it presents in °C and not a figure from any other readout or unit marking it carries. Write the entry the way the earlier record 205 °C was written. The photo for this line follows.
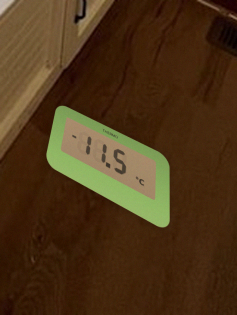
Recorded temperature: -11.5 °C
